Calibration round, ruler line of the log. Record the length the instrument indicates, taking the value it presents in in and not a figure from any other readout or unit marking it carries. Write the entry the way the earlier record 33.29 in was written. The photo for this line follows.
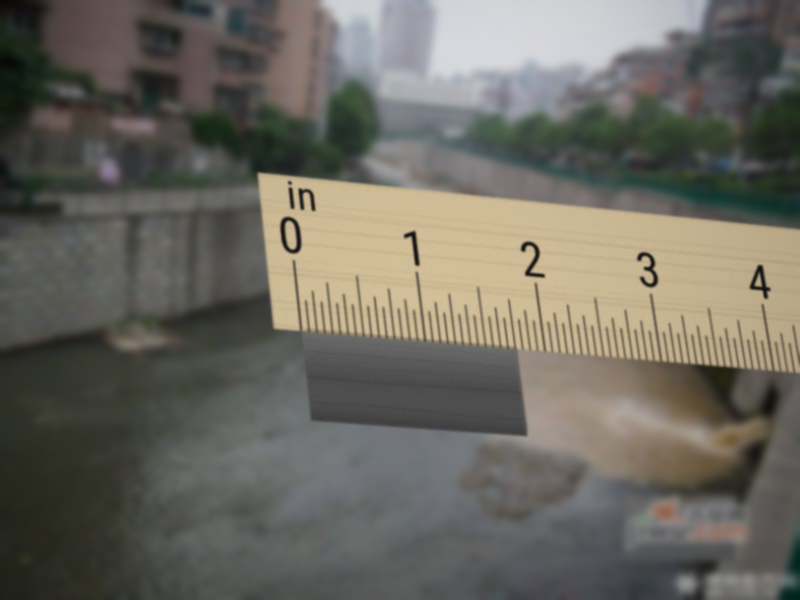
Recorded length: 1.75 in
